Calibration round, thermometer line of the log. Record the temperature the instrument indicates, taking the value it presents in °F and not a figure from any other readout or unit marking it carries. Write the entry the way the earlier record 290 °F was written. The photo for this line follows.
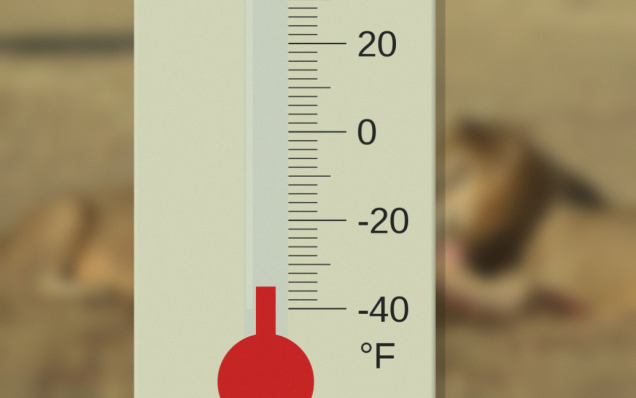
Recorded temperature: -35 °F
